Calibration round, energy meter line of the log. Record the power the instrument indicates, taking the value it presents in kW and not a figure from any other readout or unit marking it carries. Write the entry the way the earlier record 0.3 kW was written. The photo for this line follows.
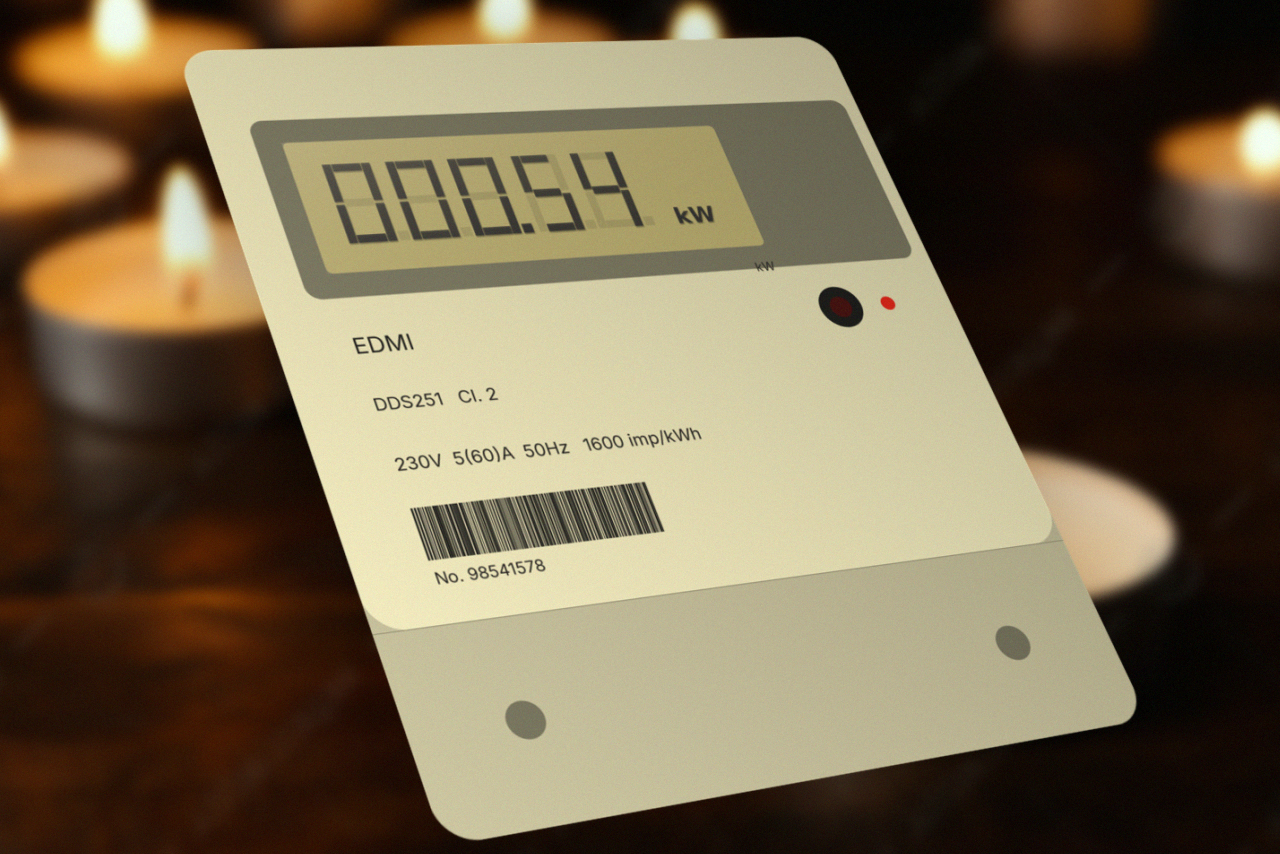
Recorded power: 0.54 kW
